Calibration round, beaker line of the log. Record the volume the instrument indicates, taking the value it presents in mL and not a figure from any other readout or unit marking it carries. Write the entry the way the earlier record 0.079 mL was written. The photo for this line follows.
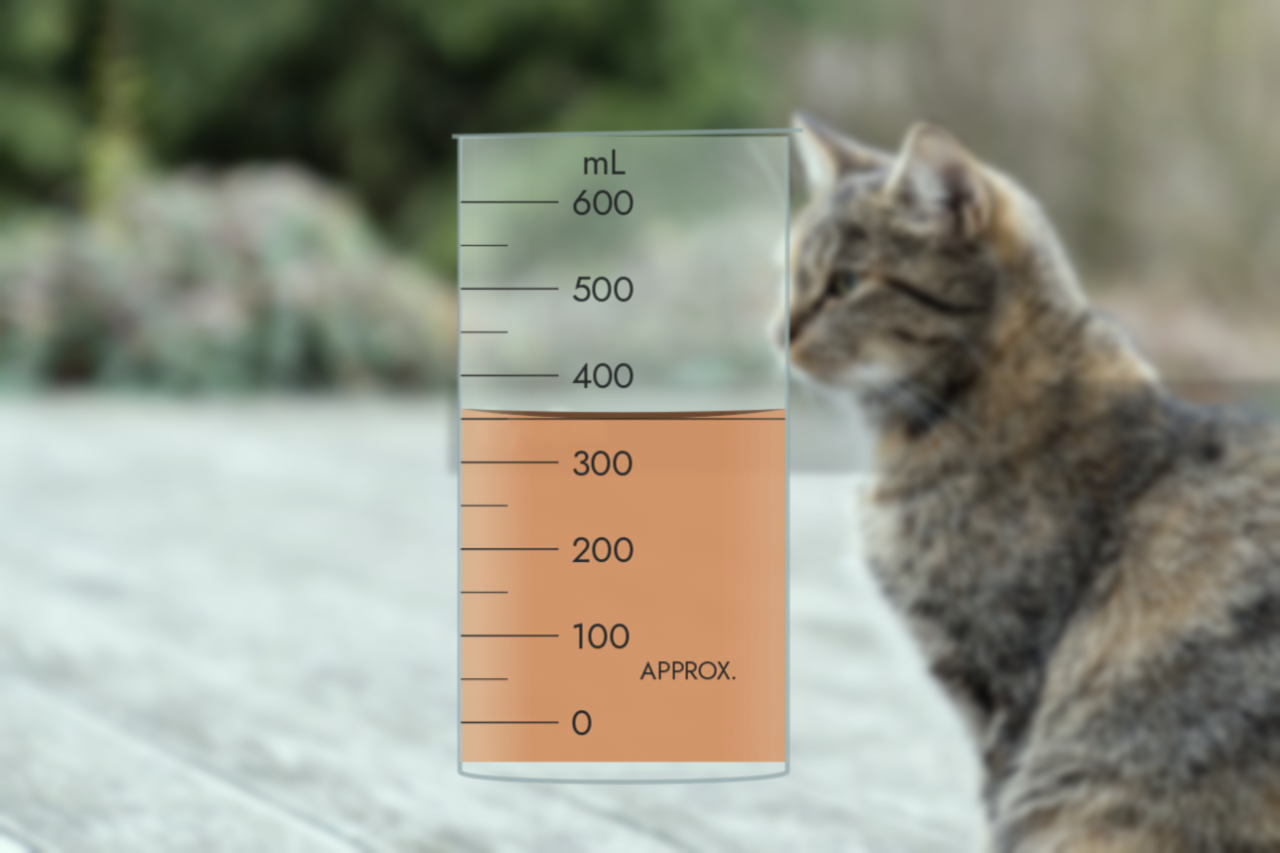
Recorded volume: 350 mL
